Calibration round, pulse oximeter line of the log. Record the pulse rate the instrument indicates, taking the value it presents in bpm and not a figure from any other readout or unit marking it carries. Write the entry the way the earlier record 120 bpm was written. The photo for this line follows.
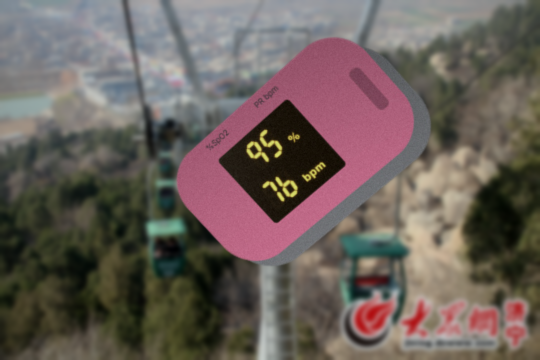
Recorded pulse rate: 76 bpm
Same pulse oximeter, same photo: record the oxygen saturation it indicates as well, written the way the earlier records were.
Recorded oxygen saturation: 95 %
